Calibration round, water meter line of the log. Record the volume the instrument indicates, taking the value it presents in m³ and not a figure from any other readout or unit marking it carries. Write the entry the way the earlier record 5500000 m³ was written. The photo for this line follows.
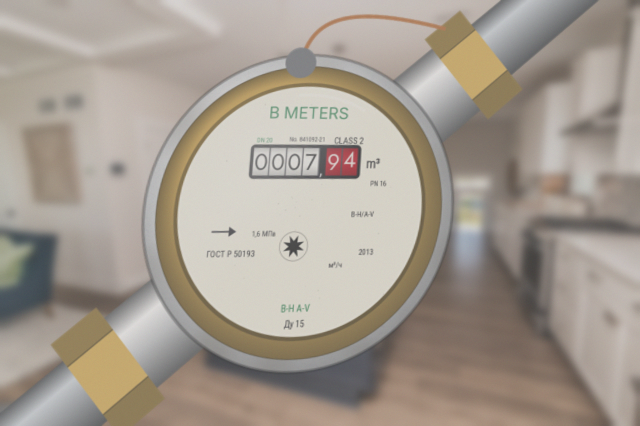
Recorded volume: 7.94 m³
